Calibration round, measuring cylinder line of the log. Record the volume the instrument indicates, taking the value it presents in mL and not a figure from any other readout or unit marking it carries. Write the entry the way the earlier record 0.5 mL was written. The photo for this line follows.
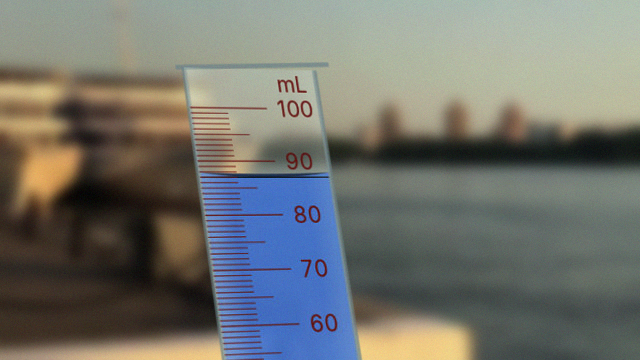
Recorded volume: 87 mL
